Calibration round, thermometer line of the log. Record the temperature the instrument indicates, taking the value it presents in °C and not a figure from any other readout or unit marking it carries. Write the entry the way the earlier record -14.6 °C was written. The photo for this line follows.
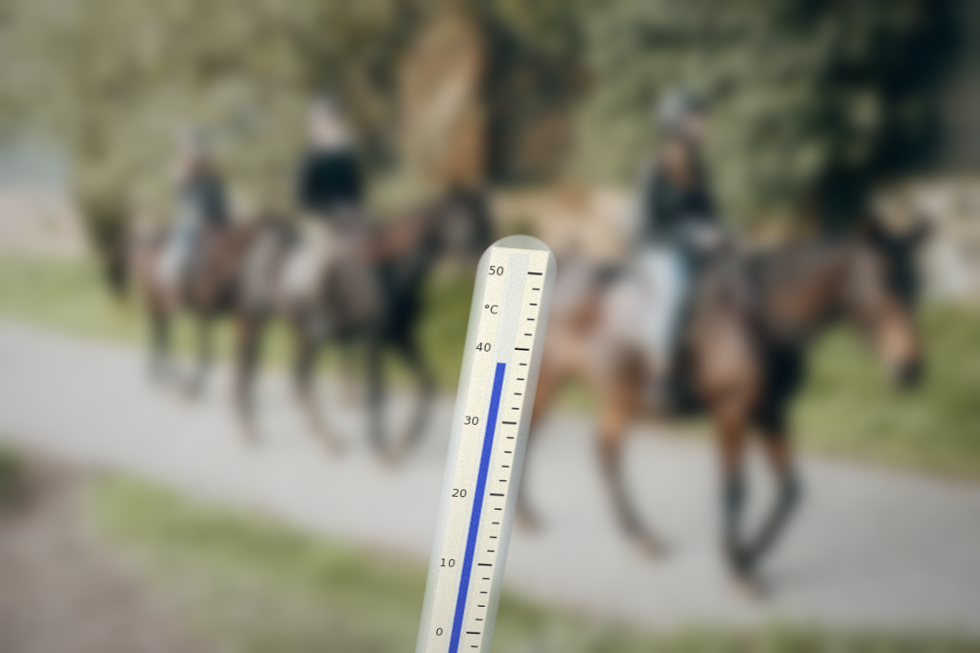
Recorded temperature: 38 °C
